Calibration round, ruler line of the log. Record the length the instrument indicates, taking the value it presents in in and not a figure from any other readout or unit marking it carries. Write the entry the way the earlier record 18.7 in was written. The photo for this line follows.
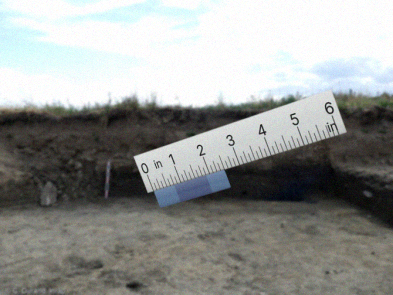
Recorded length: 2.5 in
